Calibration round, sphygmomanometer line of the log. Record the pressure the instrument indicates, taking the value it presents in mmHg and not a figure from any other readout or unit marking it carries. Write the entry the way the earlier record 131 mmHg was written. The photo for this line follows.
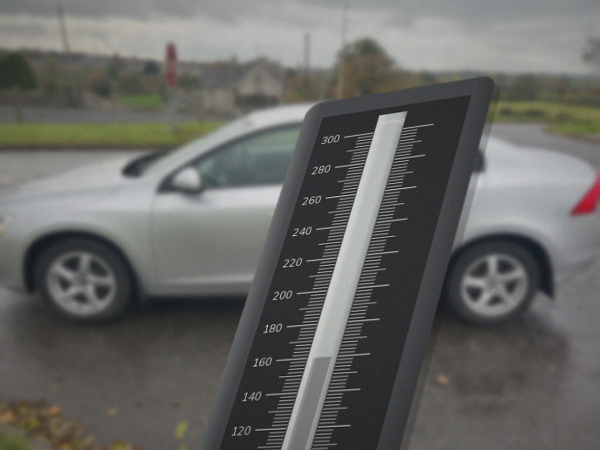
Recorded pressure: 160 mmHg
